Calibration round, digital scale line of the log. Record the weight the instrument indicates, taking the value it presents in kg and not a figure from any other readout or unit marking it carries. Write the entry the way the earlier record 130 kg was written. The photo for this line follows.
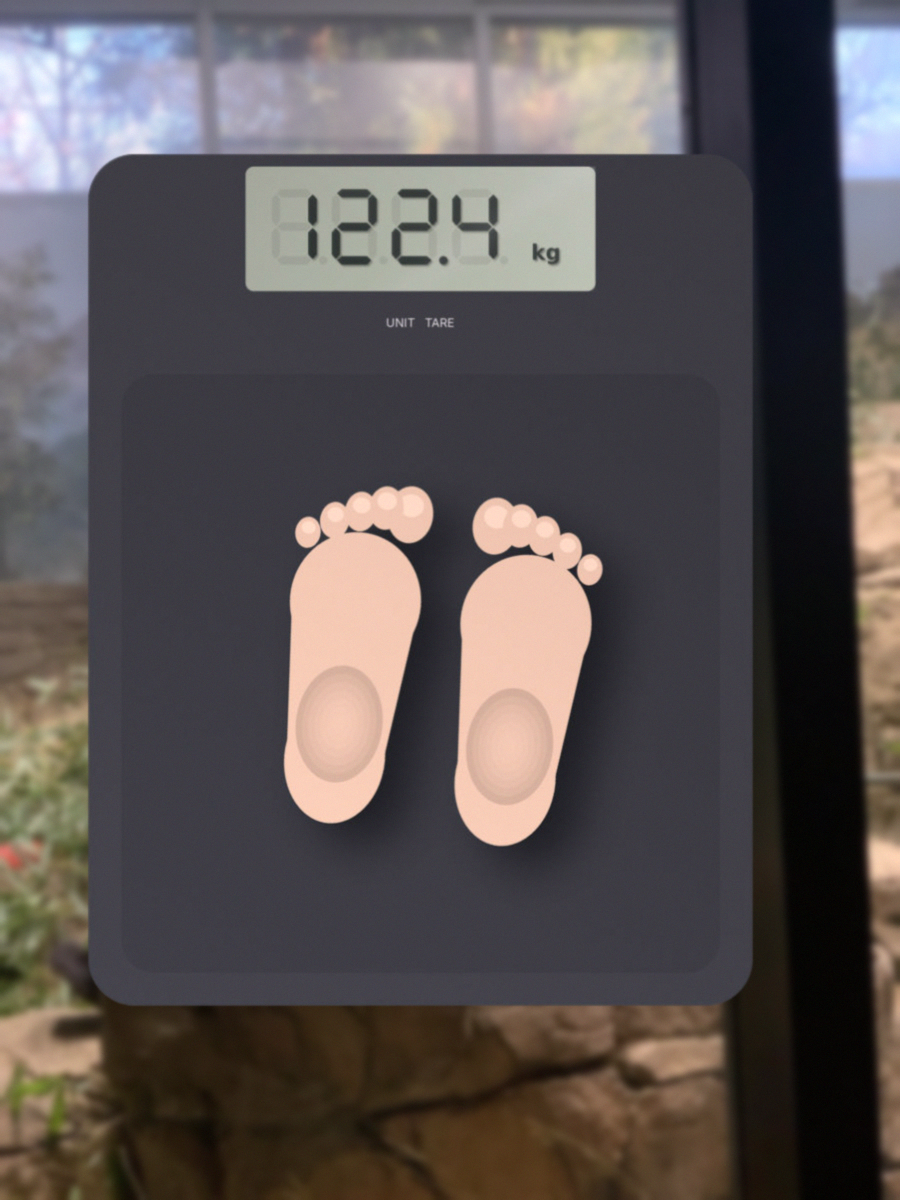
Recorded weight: 122.4 kg
